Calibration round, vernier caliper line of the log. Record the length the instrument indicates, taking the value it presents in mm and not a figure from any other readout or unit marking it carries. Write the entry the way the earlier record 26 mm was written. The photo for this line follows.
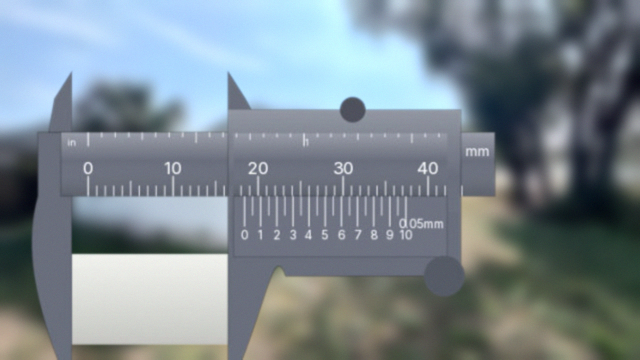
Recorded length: 18.4 mm
